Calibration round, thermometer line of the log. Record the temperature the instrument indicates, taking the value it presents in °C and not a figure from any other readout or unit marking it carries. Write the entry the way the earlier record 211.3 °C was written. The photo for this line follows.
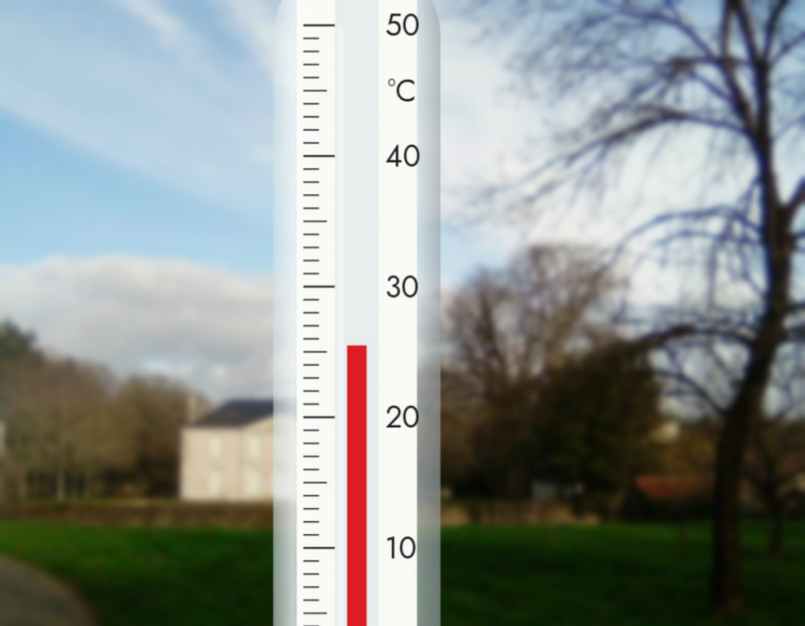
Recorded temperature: 25.5 °C
